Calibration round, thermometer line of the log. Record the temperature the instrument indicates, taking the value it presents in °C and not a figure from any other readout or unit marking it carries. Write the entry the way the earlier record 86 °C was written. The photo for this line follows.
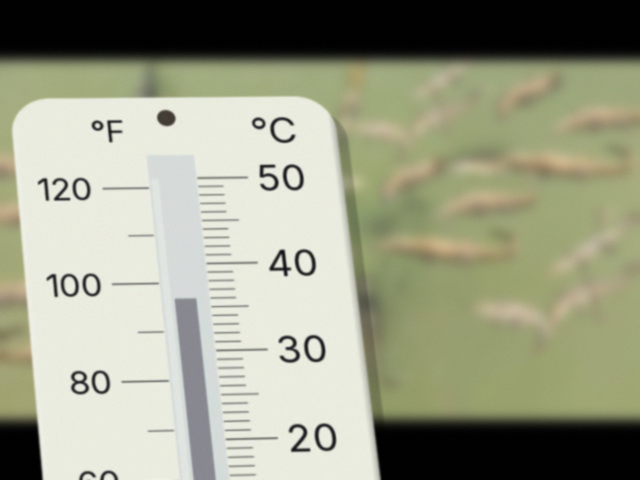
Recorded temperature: 36 °C
